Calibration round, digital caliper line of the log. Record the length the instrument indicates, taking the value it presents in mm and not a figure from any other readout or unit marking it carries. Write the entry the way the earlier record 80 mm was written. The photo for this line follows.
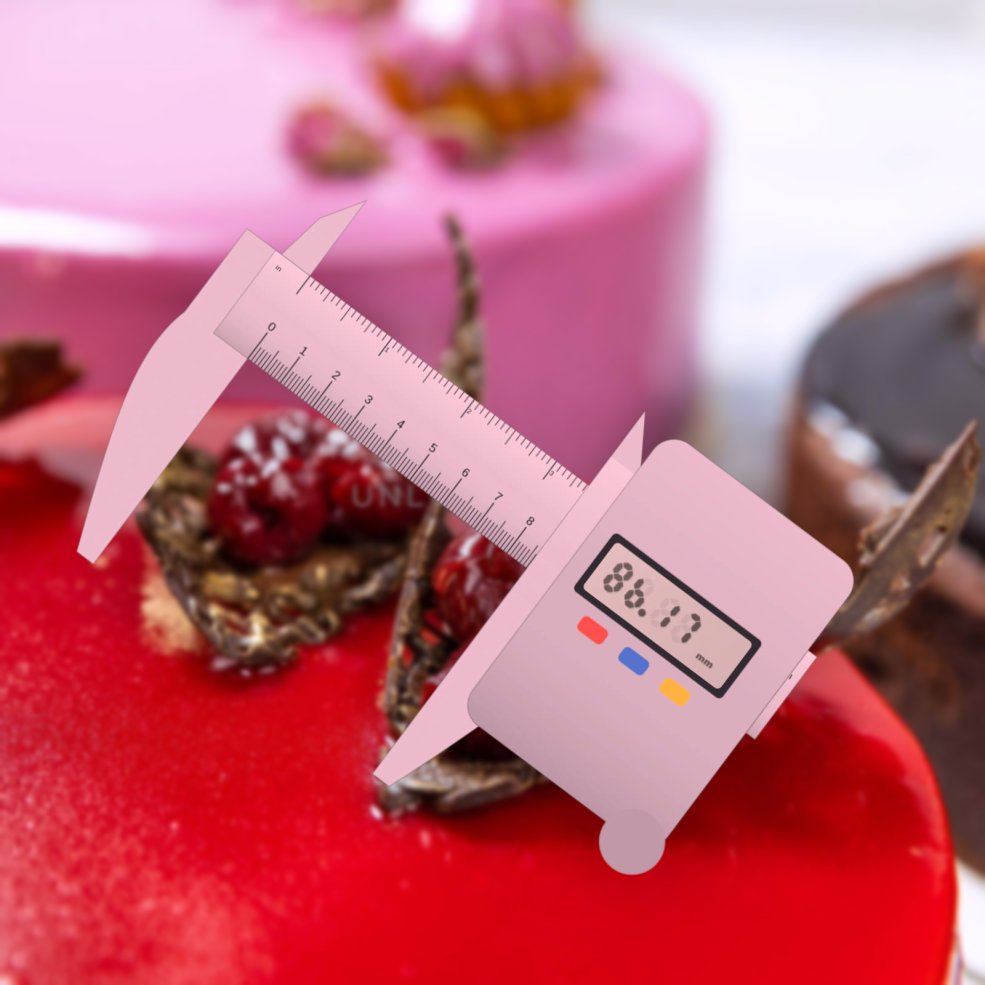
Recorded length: 86.17 mm
